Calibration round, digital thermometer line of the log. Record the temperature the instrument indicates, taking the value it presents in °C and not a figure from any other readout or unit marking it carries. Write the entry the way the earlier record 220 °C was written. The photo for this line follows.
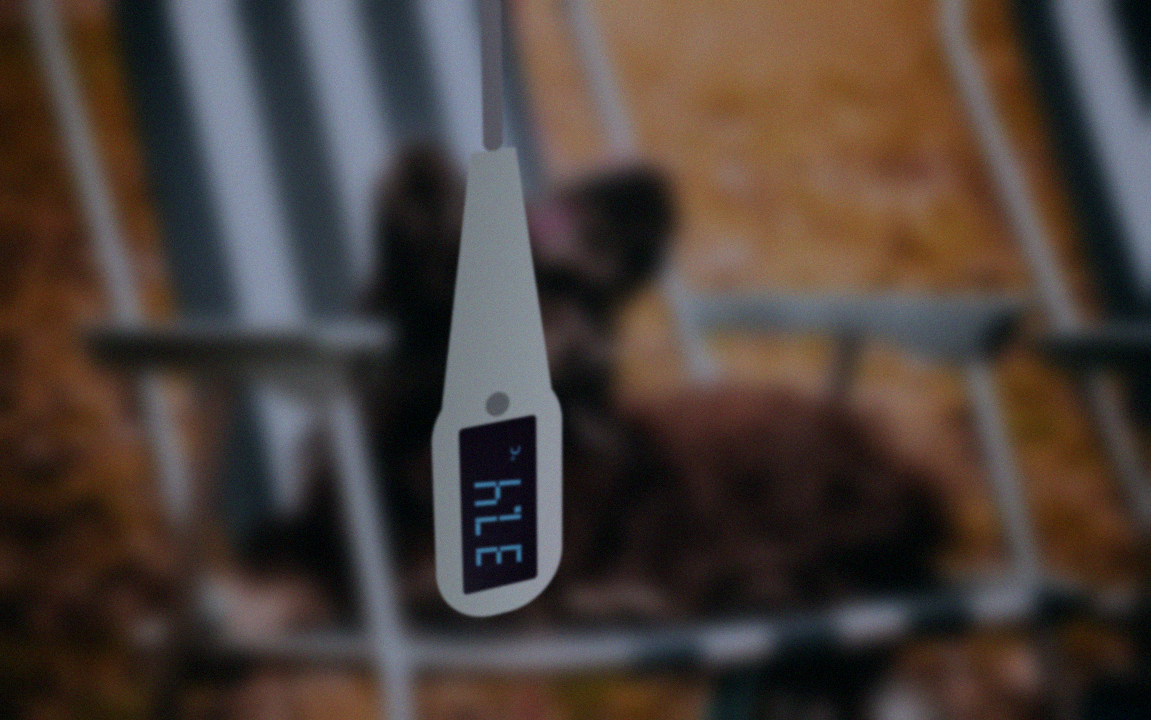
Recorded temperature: 37.4 °C
